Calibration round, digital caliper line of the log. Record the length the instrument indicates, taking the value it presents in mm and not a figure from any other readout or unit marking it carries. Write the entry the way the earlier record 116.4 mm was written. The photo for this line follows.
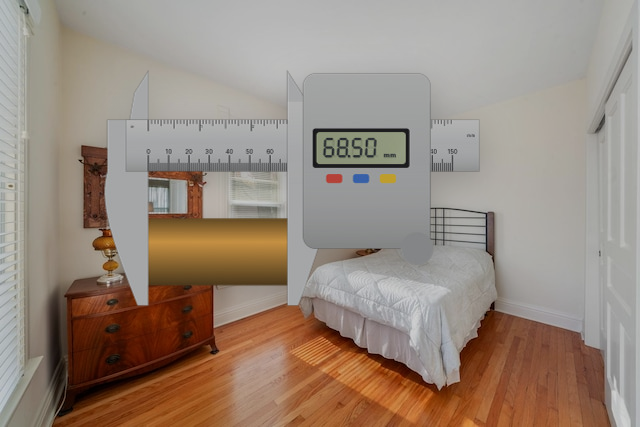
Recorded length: 68.50 mm
